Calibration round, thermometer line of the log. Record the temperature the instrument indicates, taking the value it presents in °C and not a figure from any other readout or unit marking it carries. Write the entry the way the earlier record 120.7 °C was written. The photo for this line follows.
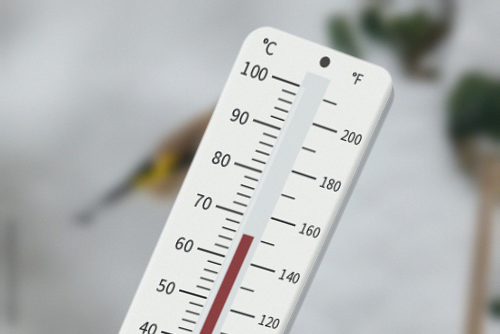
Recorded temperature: 66 °C
